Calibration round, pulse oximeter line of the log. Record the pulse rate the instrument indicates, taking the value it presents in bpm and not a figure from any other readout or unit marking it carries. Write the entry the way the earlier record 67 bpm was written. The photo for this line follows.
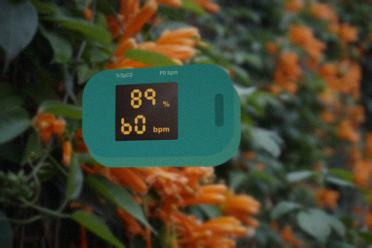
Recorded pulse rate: 60 bpm
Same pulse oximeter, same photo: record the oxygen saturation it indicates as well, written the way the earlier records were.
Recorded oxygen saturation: 89 %
